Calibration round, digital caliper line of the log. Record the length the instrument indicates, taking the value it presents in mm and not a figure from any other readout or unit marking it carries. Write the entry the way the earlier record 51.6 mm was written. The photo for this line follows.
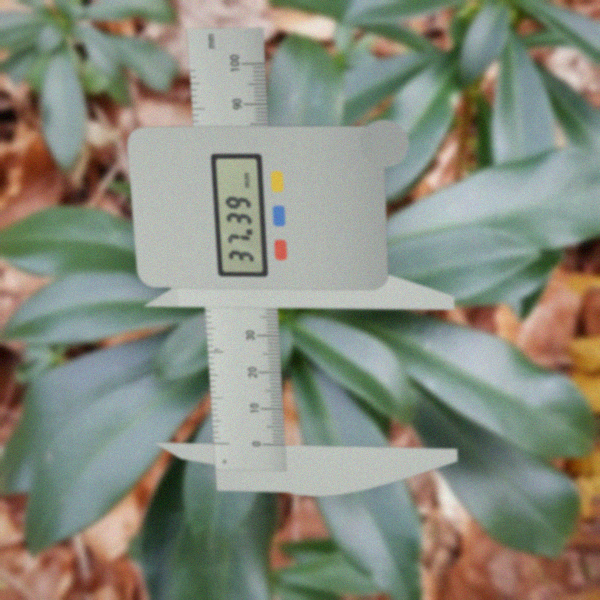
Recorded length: 37.39 mm
